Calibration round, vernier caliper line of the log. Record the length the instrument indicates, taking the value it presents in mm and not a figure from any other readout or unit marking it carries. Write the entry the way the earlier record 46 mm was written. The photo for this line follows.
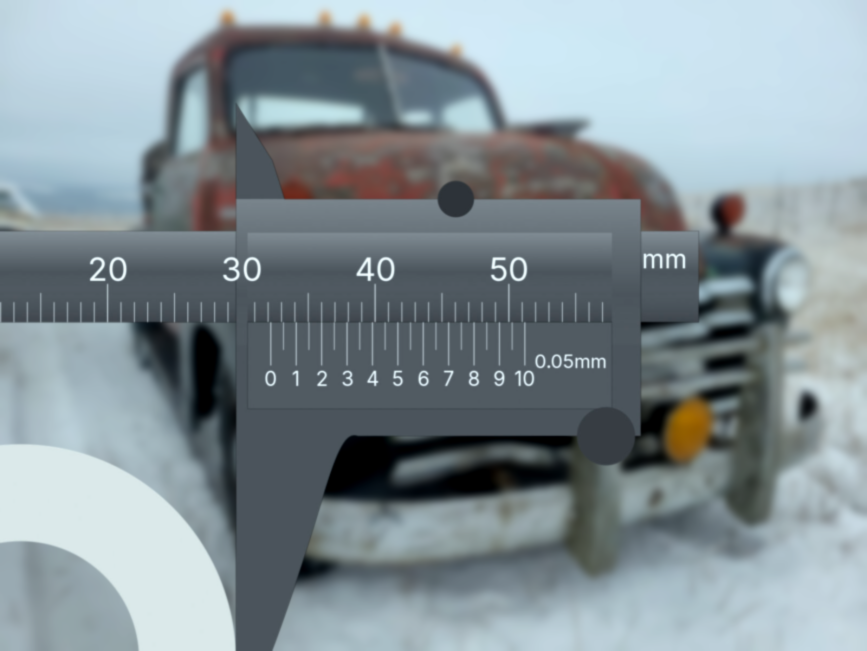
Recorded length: 32.2 mm
